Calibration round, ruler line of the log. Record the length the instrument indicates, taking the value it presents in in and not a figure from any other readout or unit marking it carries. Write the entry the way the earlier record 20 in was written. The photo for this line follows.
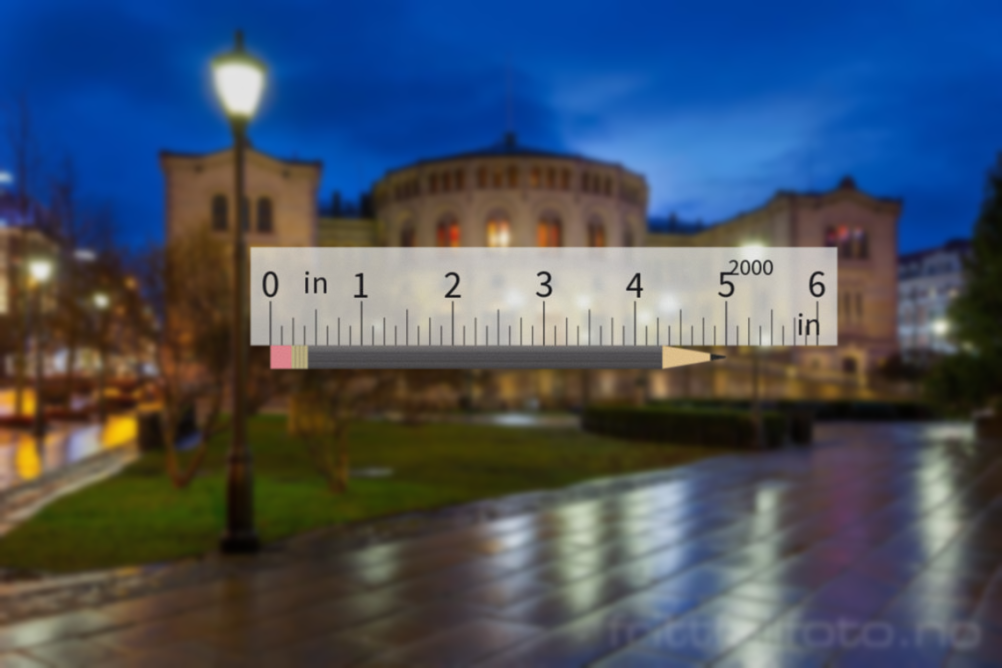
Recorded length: 5 in
